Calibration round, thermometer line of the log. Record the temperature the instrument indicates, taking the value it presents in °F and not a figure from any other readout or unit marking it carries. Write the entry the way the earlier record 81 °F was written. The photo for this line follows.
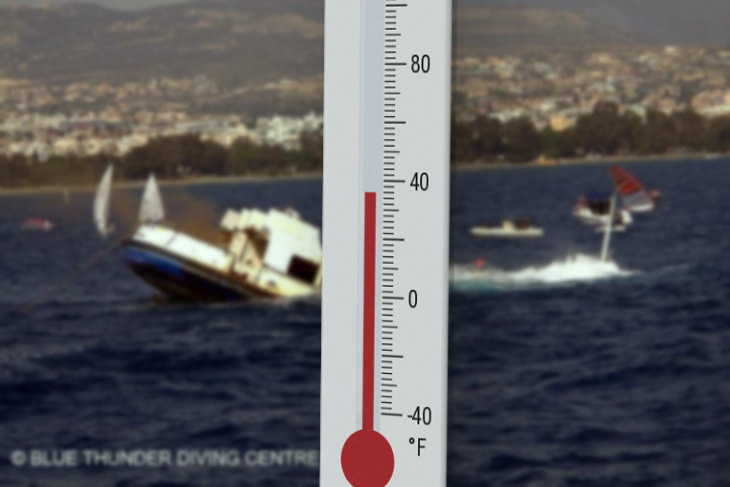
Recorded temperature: 36 °F
